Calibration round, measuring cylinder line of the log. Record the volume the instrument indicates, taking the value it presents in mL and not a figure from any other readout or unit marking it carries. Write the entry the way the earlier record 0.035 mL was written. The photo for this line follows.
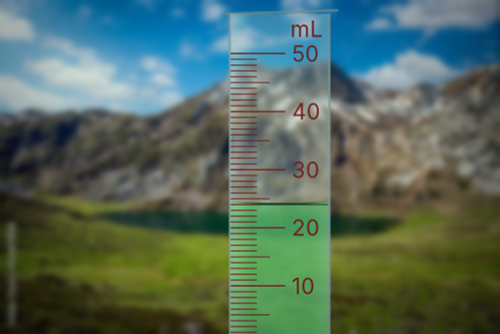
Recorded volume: 24 mL
